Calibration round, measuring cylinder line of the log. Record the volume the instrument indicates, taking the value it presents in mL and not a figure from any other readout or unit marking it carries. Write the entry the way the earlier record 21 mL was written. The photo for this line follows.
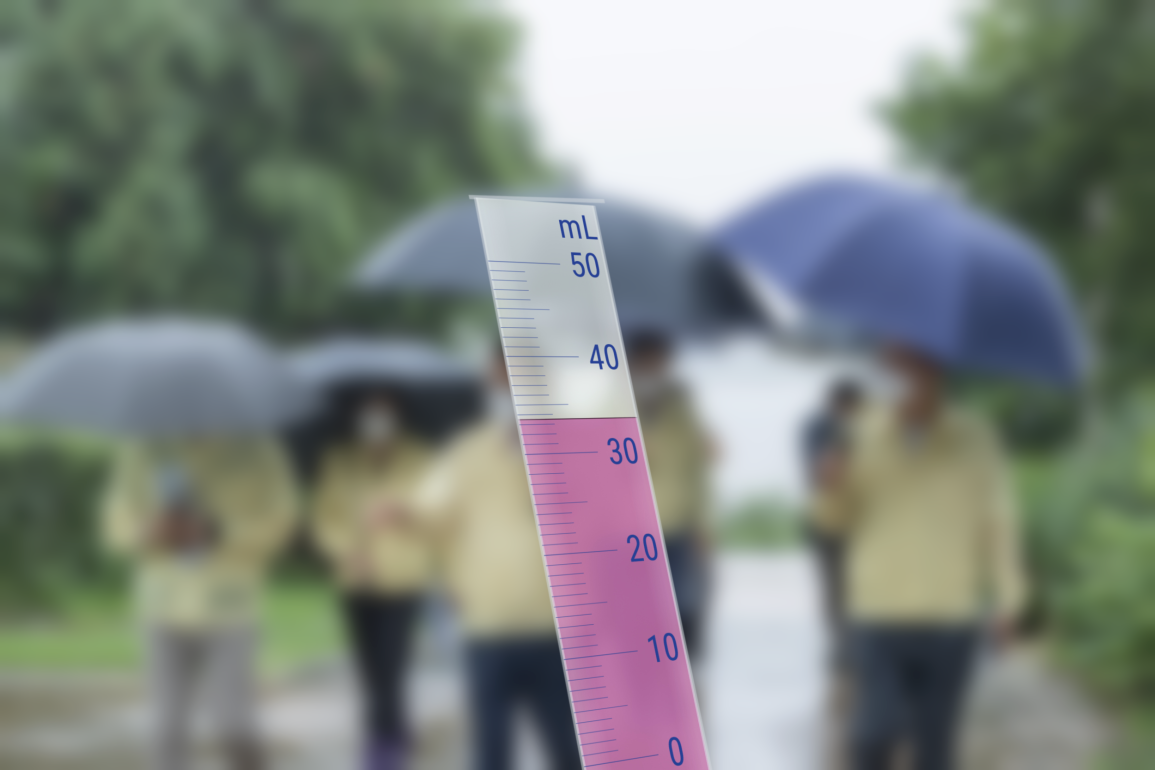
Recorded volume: 33.5 mL
